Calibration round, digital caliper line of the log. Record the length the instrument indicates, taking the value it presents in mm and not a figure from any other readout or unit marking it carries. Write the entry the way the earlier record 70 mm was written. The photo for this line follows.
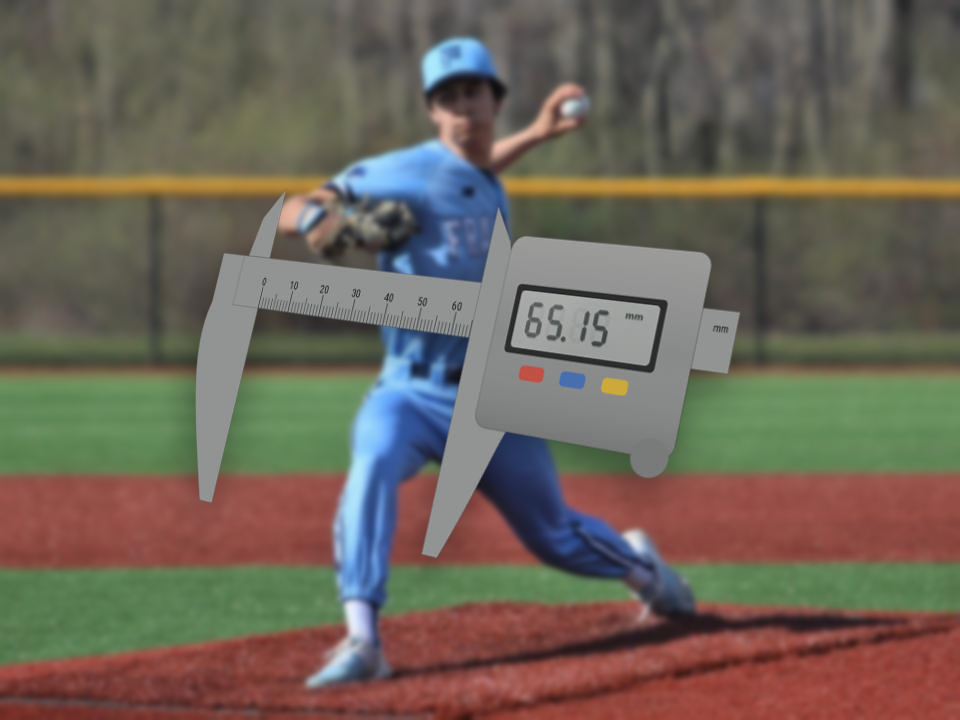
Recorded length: 65.15 mm
